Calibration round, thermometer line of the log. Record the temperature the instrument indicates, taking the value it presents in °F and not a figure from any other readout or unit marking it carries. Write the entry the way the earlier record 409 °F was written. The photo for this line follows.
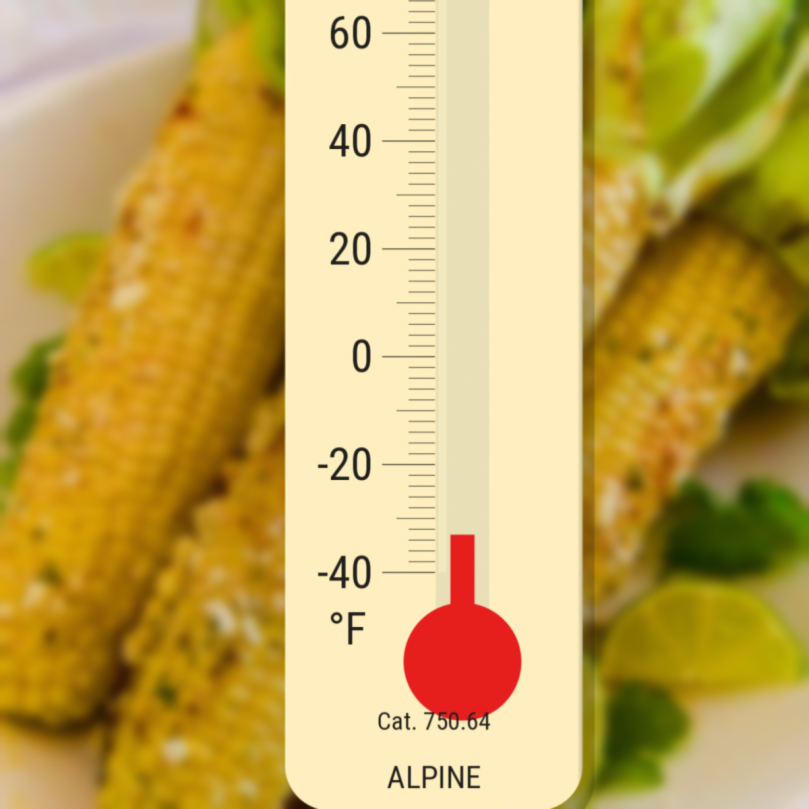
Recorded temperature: -33 °F
